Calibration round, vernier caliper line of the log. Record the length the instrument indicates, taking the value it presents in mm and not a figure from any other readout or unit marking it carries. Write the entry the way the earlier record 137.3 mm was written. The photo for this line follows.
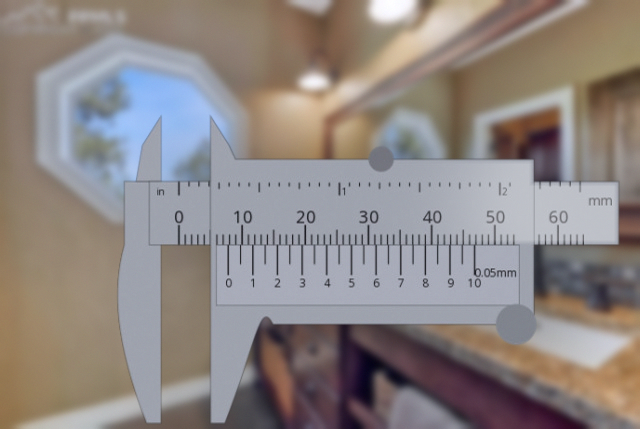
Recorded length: 7.8 mm
